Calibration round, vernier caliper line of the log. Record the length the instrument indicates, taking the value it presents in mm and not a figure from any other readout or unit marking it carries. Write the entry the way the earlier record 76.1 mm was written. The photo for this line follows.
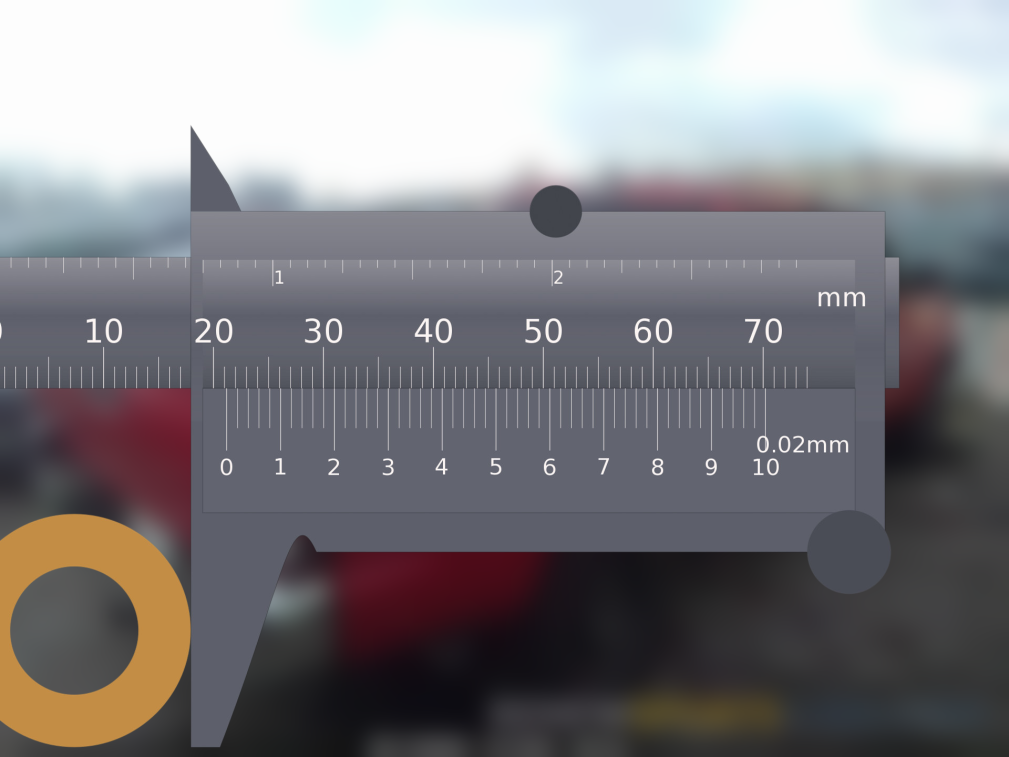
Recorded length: 21.2 mm
